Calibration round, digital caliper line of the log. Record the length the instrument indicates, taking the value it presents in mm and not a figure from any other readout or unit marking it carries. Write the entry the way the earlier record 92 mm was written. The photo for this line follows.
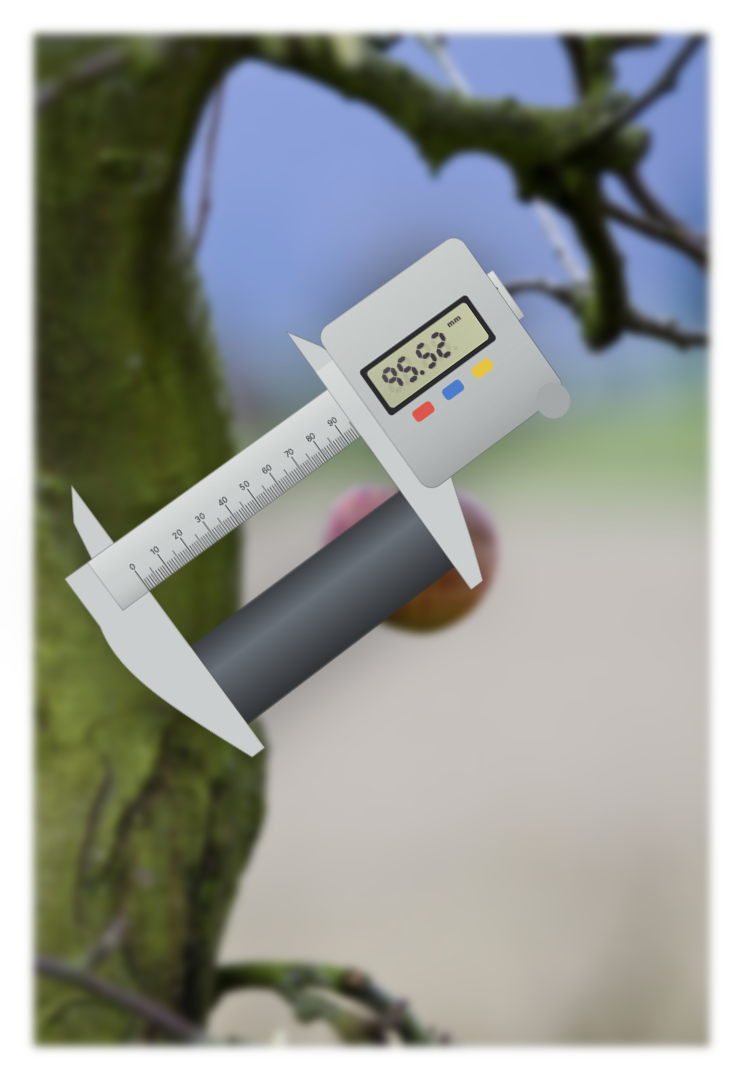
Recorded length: 95.52 mm
